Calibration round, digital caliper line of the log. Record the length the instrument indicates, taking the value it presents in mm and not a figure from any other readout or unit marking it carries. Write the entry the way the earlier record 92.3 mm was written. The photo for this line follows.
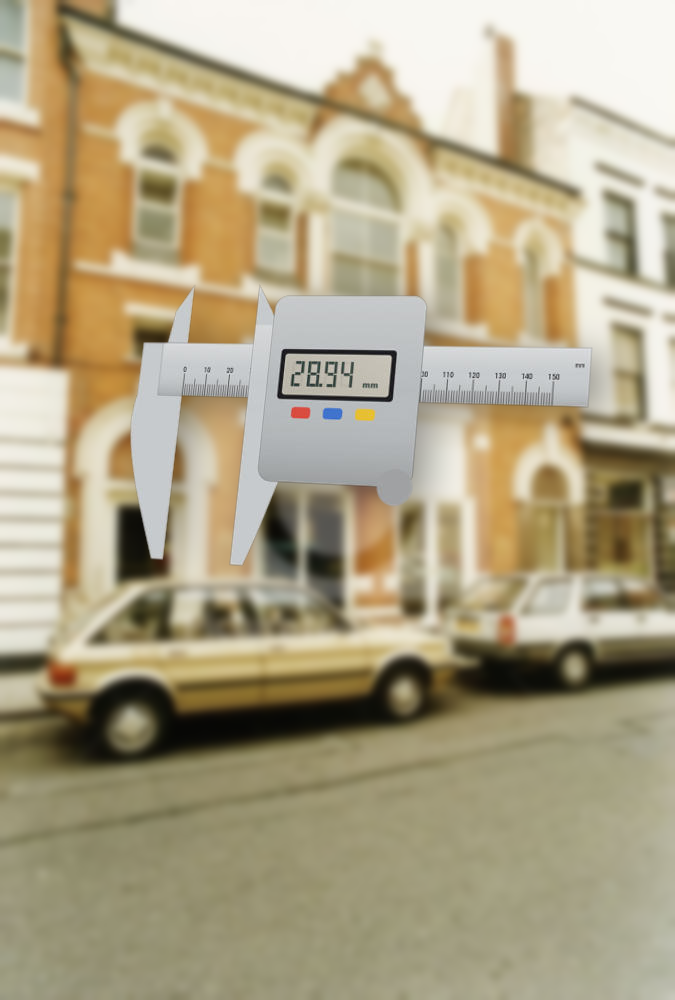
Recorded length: 28.94 mm
